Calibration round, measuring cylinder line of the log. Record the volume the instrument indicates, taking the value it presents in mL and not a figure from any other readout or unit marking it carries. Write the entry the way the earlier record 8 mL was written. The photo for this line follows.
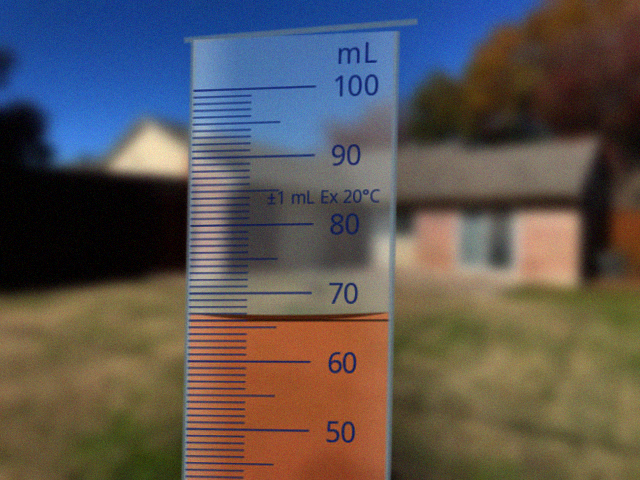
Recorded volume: 66 mL
